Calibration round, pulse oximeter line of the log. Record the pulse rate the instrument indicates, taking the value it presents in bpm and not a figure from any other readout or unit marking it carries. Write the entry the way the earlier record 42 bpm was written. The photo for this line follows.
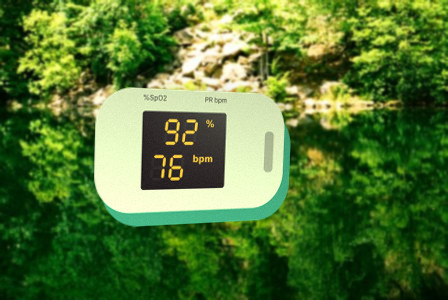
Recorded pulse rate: 76 bpm
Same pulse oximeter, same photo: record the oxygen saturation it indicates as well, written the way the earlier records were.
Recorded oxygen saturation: 92 %
